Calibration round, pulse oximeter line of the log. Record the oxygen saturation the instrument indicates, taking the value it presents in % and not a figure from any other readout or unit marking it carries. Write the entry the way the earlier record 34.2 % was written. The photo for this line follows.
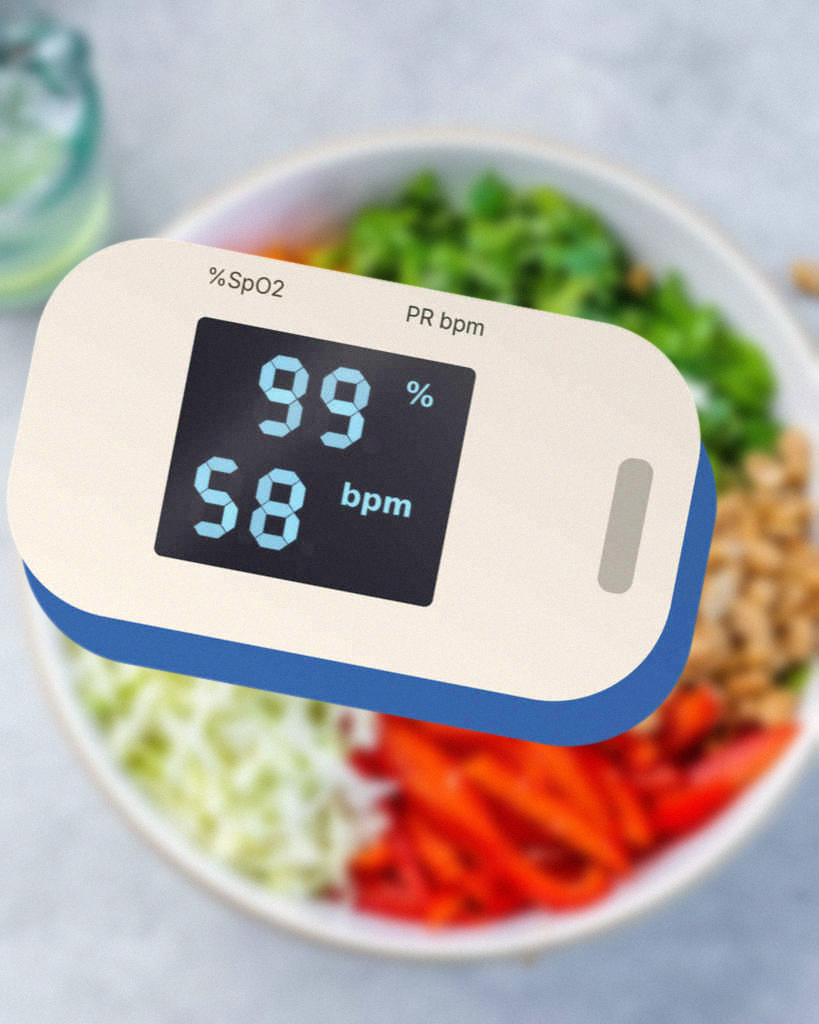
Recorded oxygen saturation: 99 %
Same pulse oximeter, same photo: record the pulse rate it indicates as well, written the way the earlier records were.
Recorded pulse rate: 58 bpm
